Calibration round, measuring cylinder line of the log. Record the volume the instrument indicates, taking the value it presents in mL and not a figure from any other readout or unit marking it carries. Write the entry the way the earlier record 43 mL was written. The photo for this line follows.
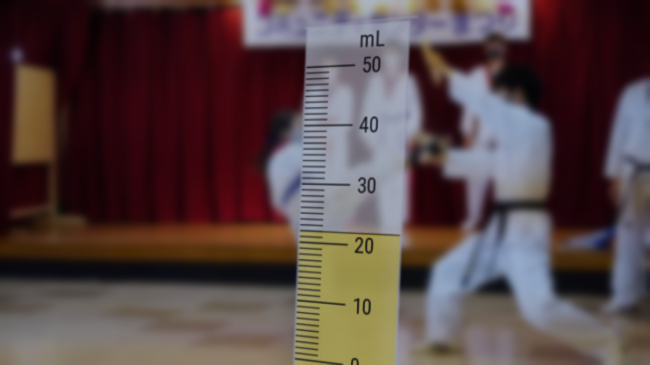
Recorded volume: 22 mL
